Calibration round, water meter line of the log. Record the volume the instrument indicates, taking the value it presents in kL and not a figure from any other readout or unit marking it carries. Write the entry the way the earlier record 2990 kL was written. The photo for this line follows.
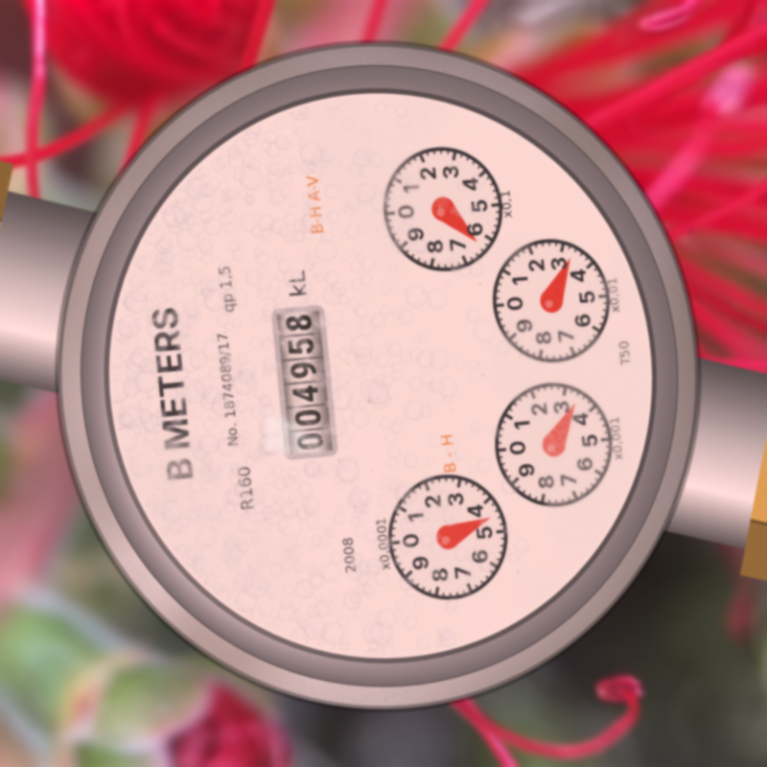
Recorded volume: 4958.6334 kL
